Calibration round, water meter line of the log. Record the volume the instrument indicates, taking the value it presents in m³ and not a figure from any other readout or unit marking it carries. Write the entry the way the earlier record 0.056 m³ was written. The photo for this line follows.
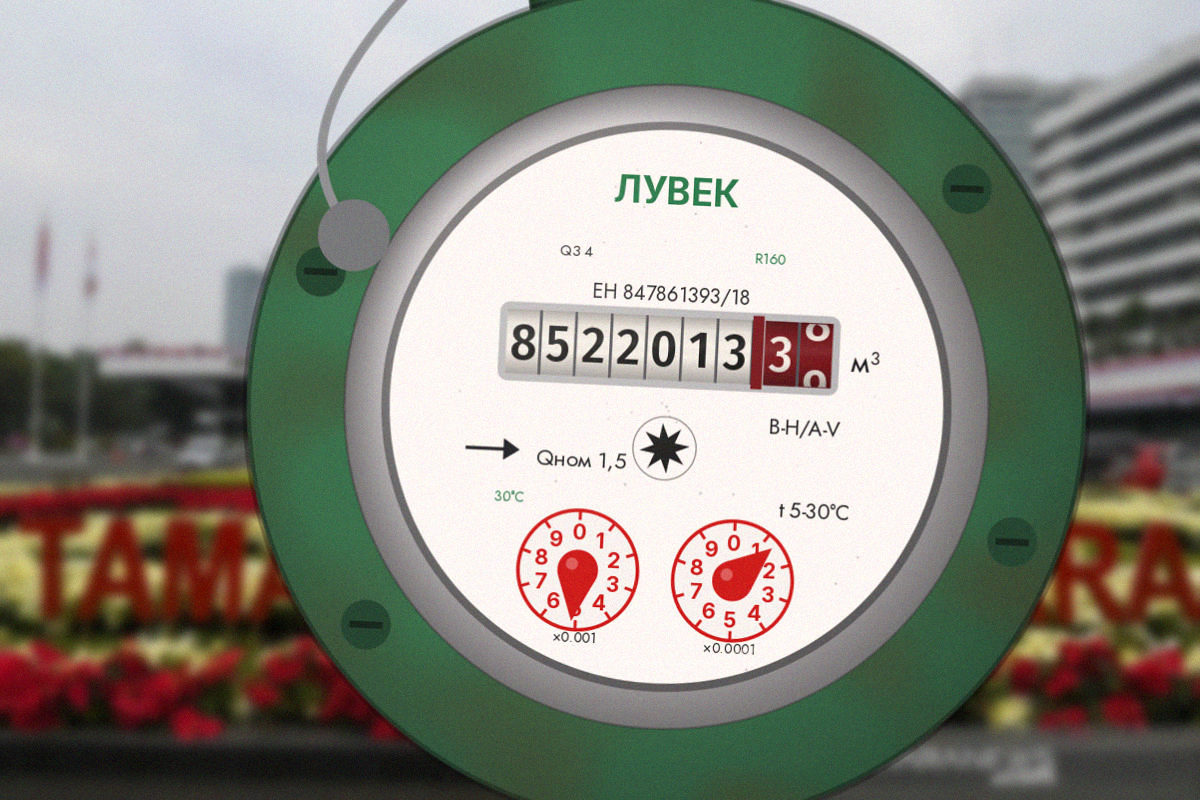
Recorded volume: 8522013.3851 m³
